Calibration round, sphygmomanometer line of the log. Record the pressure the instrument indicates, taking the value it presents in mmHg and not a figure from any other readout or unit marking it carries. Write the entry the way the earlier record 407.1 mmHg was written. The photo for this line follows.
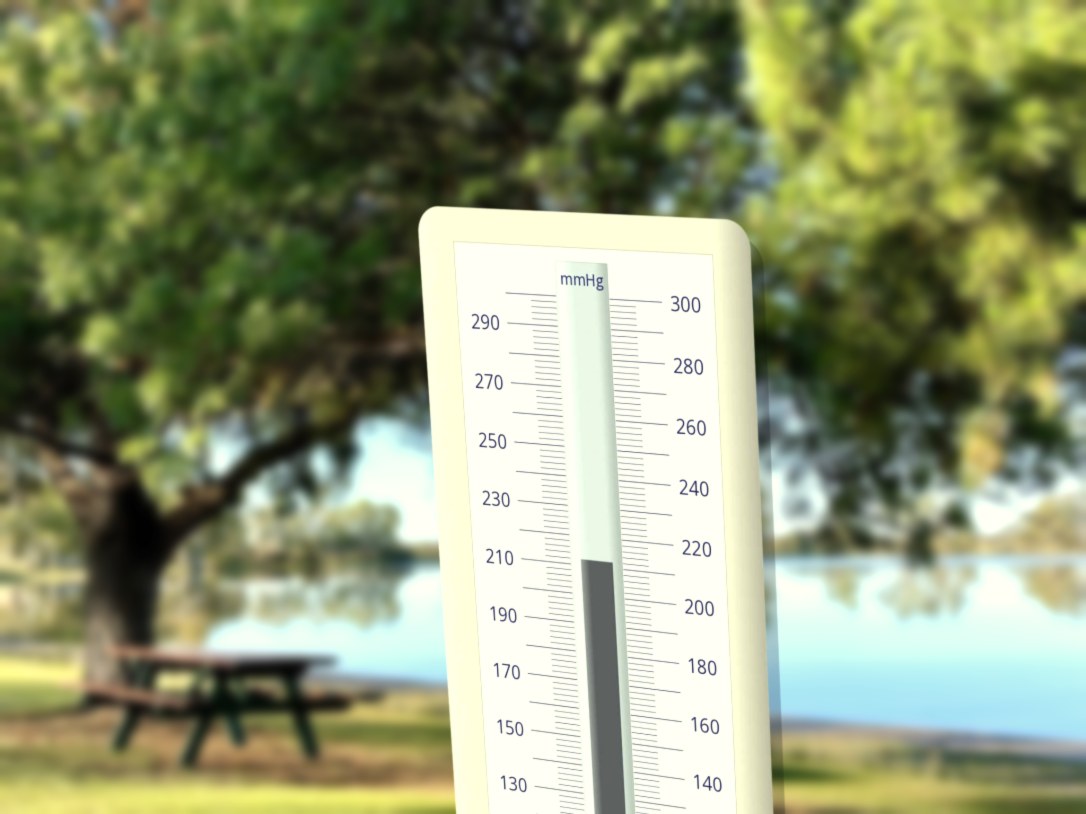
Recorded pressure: 212 mmHg
